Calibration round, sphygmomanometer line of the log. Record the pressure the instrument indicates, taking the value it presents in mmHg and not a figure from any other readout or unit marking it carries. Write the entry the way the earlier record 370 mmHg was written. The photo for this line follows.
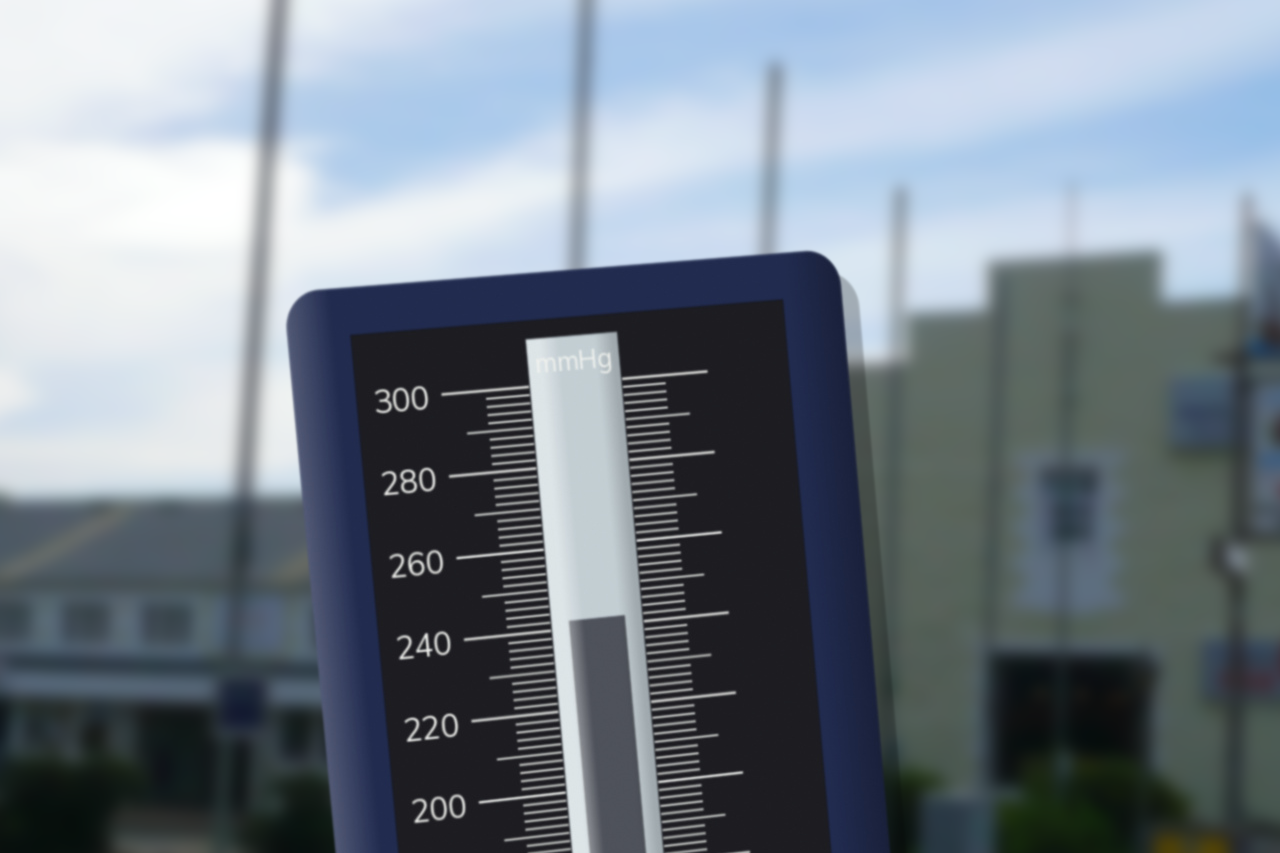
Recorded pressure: 242 mmHg
